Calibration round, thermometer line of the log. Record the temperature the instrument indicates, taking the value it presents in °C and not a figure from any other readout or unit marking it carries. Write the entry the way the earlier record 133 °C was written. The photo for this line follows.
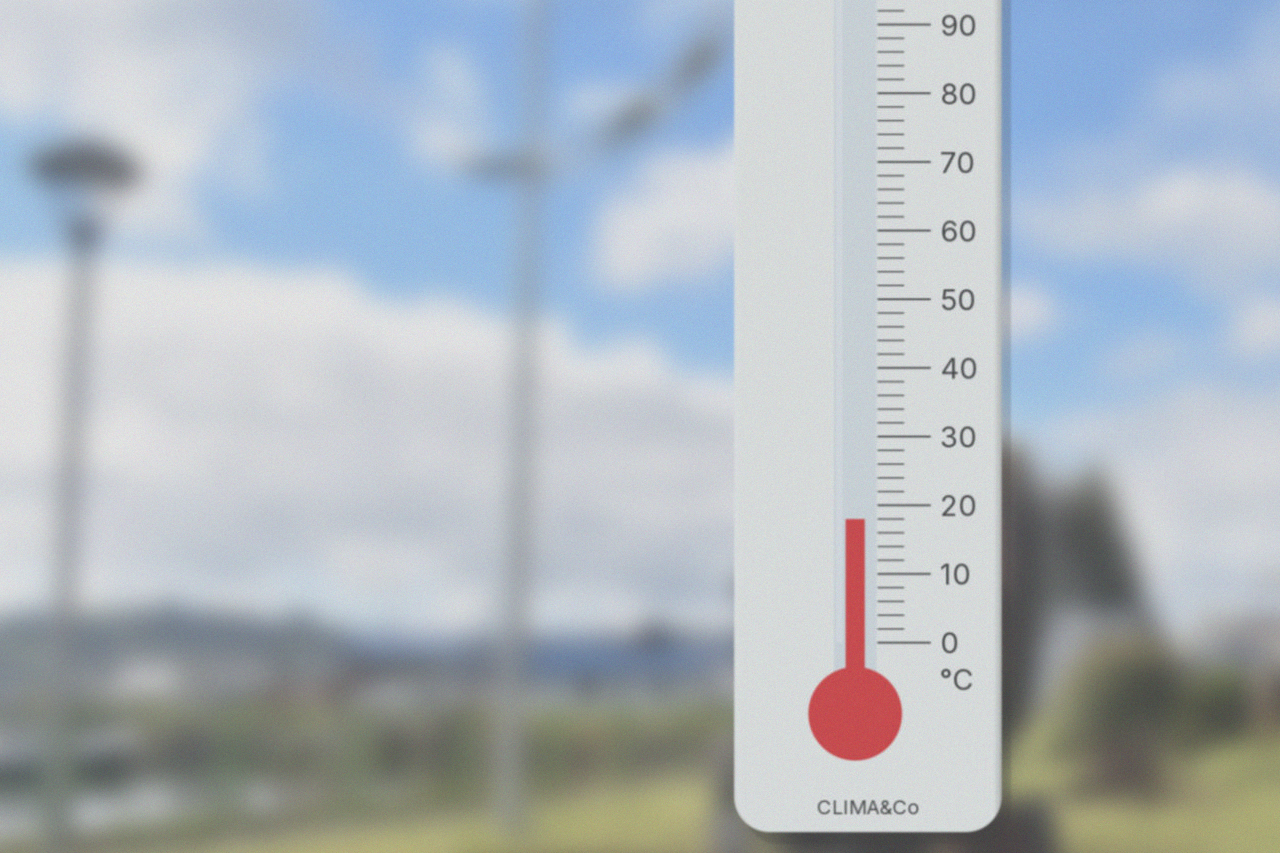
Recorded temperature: 18 °C
